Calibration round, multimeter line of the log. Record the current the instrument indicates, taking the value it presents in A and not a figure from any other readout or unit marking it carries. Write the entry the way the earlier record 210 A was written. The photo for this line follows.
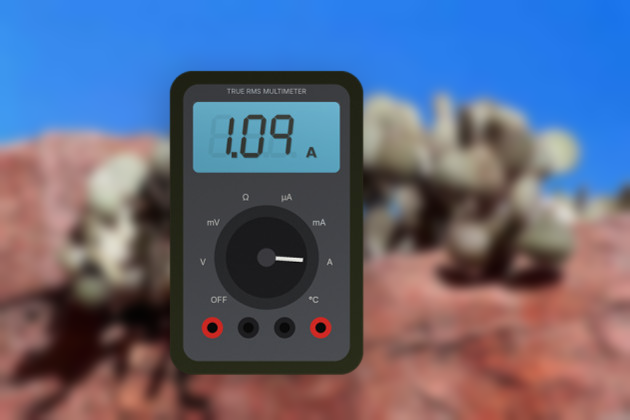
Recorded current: 1.09 A
